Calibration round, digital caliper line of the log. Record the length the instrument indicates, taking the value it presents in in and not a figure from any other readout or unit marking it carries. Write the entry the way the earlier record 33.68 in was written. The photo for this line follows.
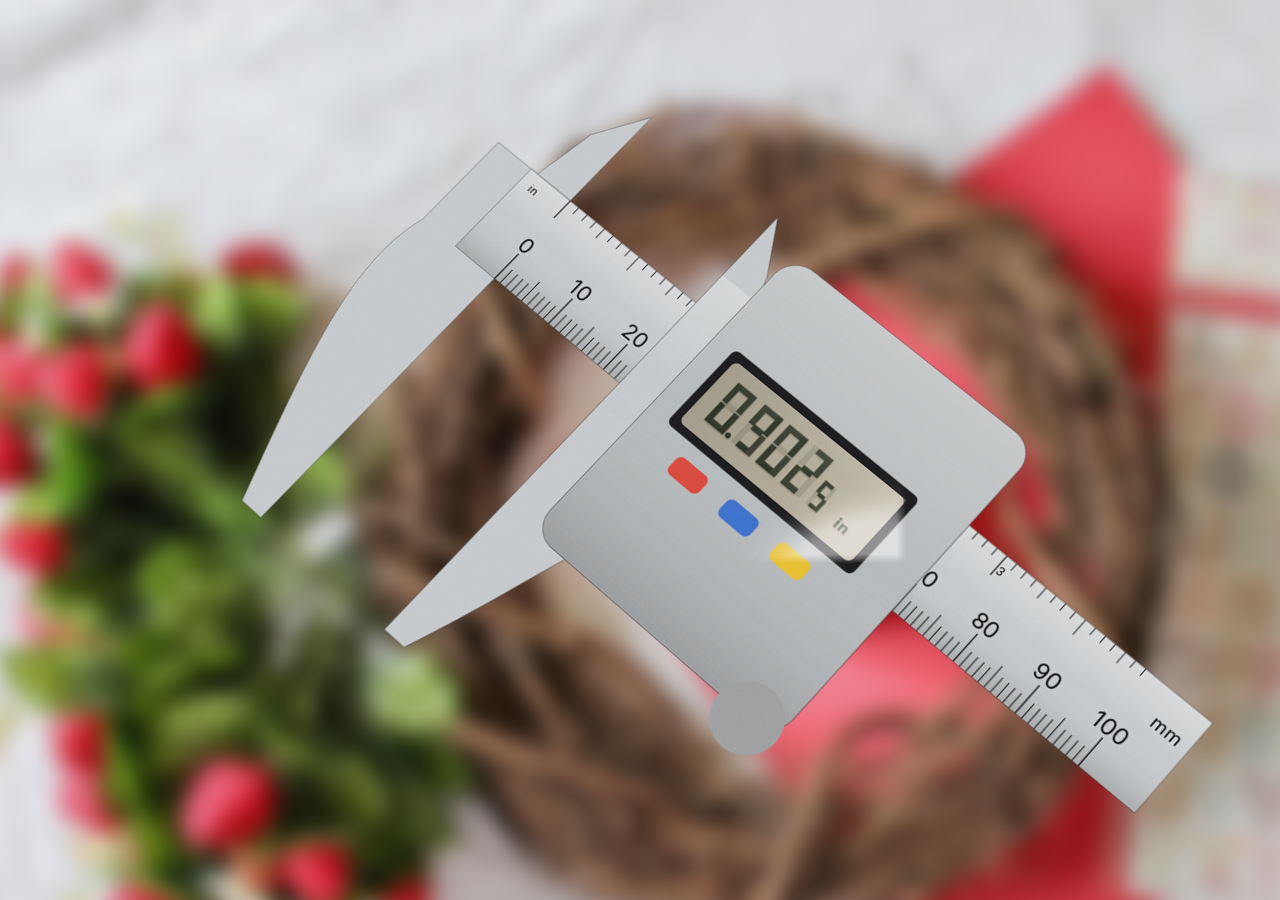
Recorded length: 0.9025 in
